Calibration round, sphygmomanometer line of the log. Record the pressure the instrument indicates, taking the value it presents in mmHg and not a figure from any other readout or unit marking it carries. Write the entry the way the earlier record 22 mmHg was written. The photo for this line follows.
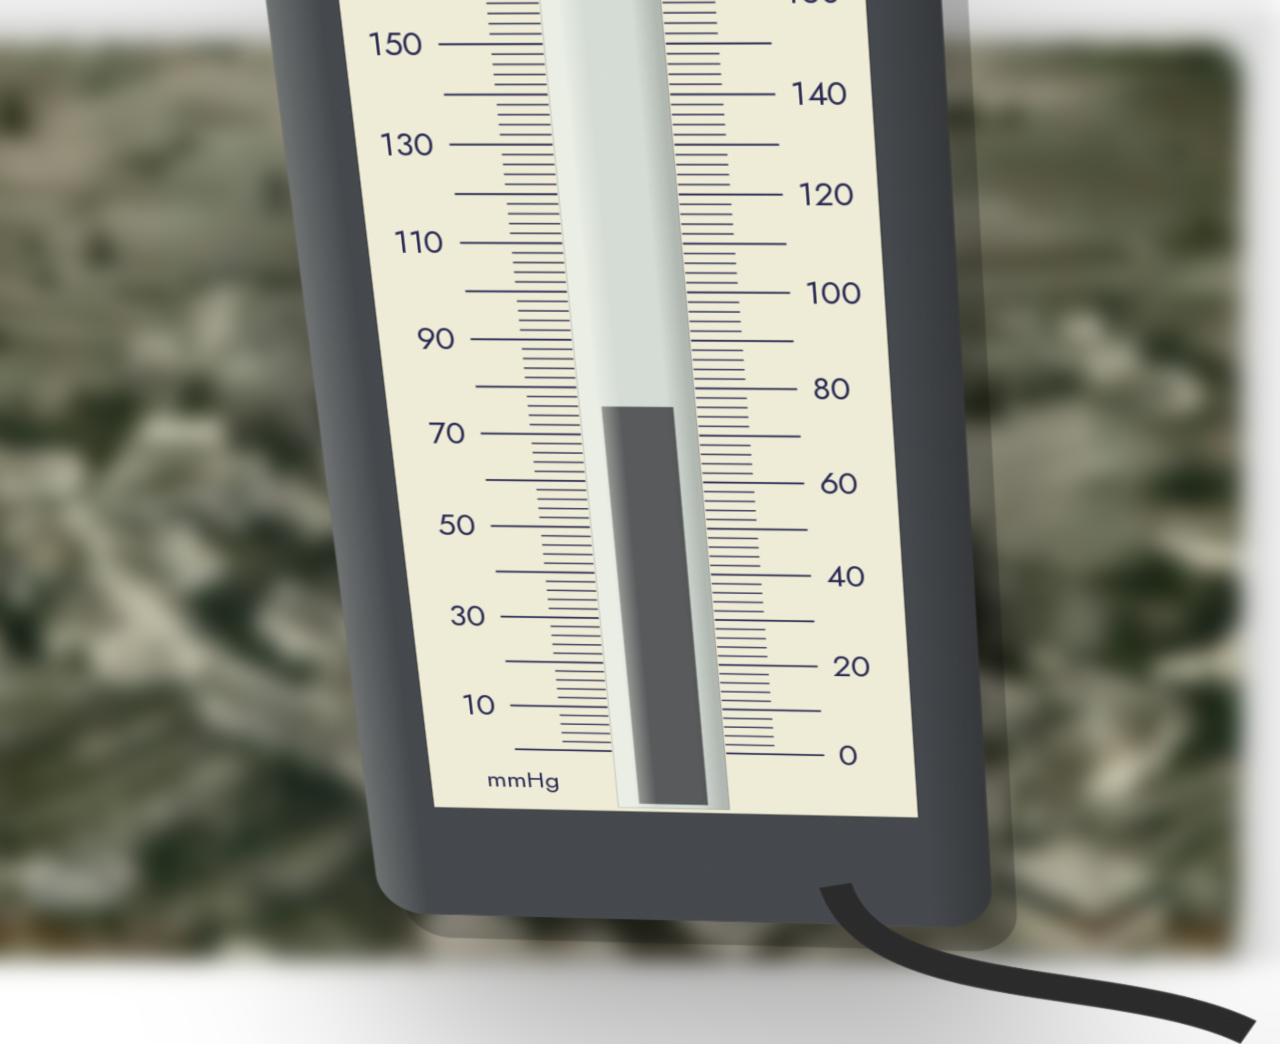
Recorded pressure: 76 mmHg
